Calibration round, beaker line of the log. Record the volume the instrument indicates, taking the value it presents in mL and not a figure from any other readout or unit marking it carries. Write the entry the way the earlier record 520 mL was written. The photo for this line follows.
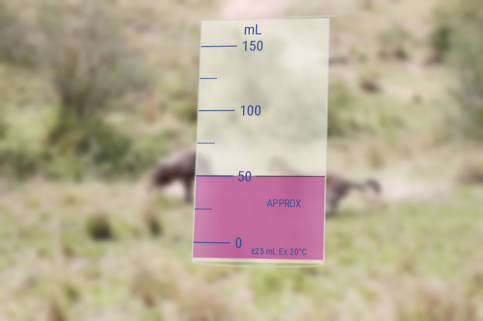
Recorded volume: 50 mL
